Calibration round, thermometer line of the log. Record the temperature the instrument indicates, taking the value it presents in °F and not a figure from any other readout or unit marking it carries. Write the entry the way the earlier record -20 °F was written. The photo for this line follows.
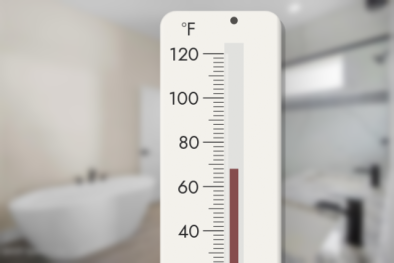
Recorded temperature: 68 °F
